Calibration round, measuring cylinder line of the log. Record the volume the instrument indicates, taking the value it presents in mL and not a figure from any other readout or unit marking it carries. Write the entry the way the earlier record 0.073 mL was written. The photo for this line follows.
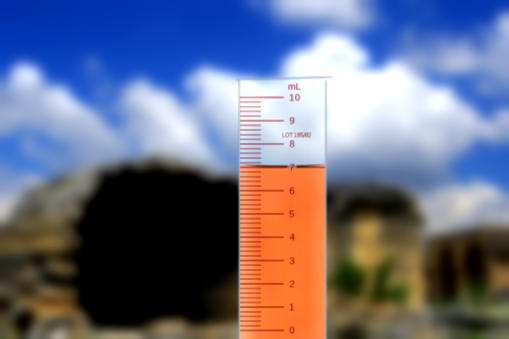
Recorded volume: 7 mL
